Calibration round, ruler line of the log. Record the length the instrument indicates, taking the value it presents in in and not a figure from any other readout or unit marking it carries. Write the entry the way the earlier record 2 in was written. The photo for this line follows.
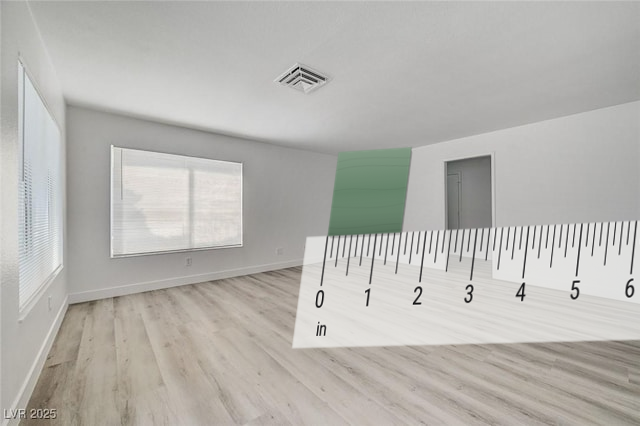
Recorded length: 1.5 in
